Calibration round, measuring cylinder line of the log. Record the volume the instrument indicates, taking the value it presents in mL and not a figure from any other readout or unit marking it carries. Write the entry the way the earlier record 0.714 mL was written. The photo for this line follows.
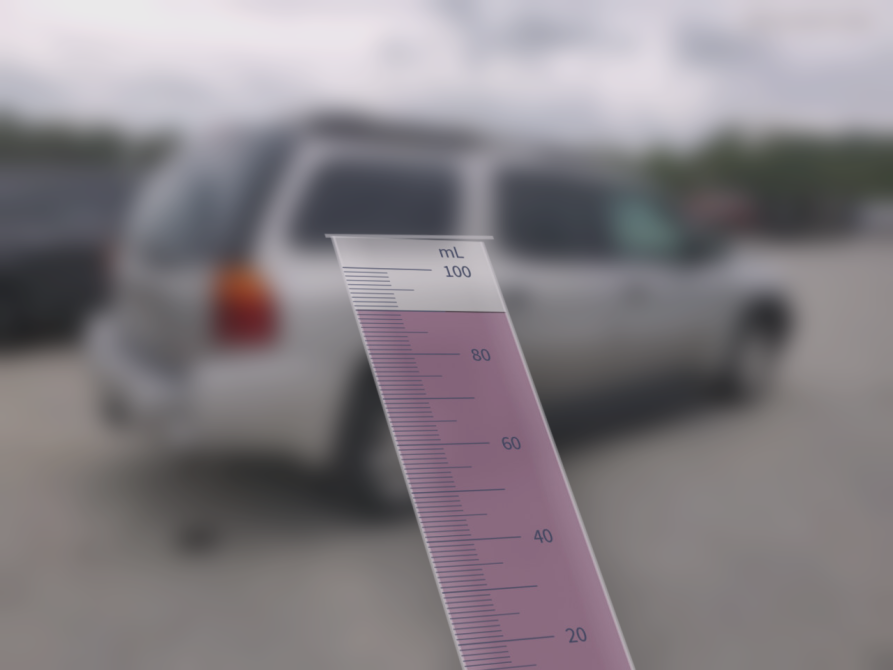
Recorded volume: 90 mL
